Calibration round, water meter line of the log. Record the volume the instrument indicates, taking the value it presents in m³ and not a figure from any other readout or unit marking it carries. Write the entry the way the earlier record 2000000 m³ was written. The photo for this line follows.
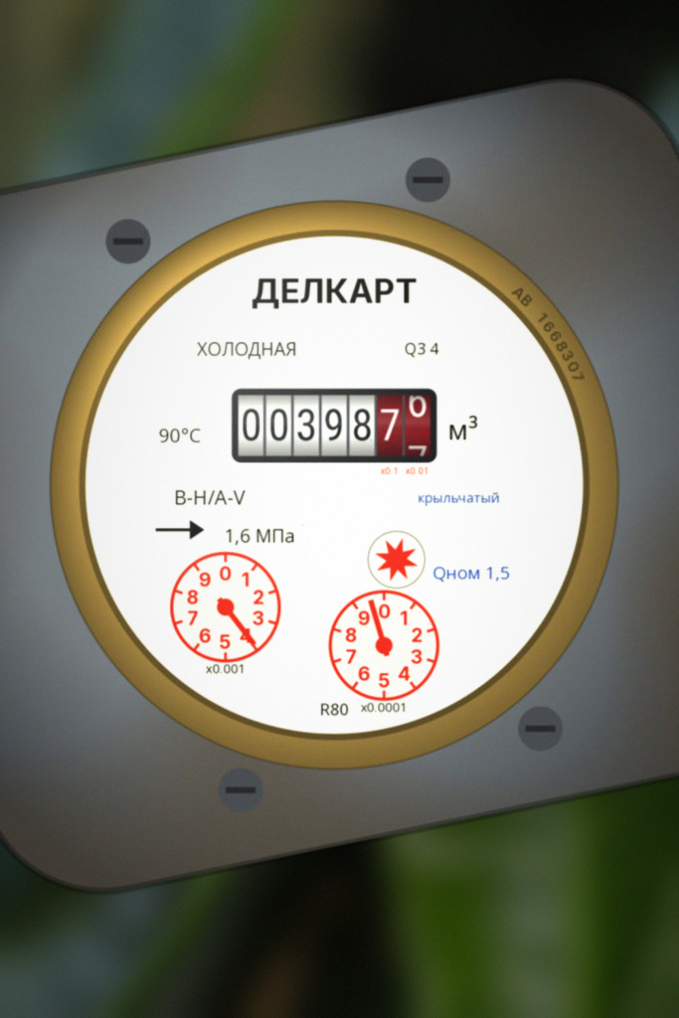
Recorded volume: 398.7639 m³
